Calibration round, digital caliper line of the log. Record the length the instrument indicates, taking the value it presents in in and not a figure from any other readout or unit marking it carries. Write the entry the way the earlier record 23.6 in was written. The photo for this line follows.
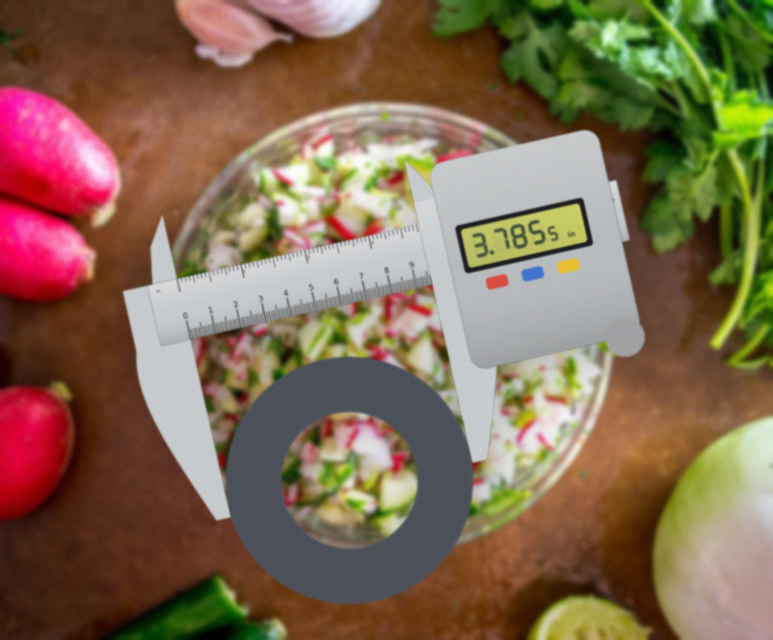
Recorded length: 3.7855 in
